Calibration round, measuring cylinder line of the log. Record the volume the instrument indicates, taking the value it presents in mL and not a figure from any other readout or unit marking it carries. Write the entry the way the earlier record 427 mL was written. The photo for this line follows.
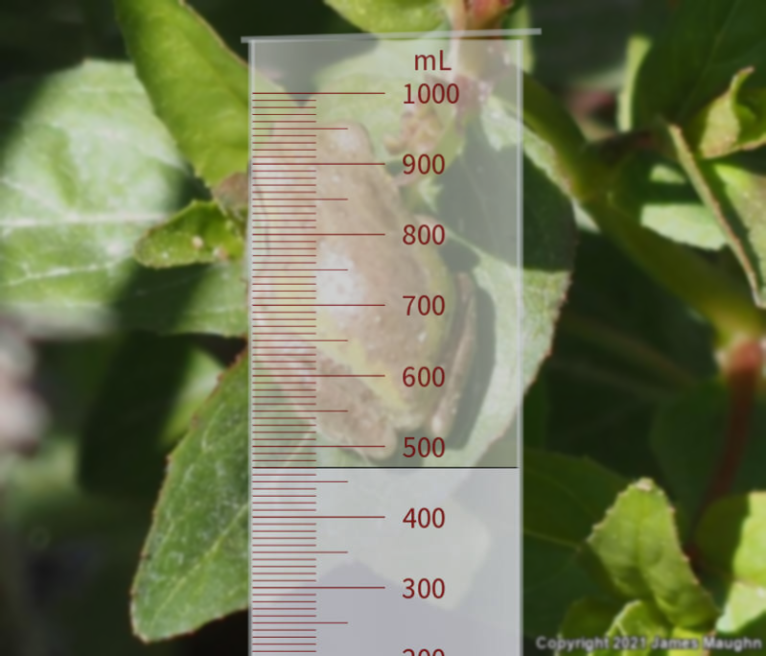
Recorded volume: 470 mL
